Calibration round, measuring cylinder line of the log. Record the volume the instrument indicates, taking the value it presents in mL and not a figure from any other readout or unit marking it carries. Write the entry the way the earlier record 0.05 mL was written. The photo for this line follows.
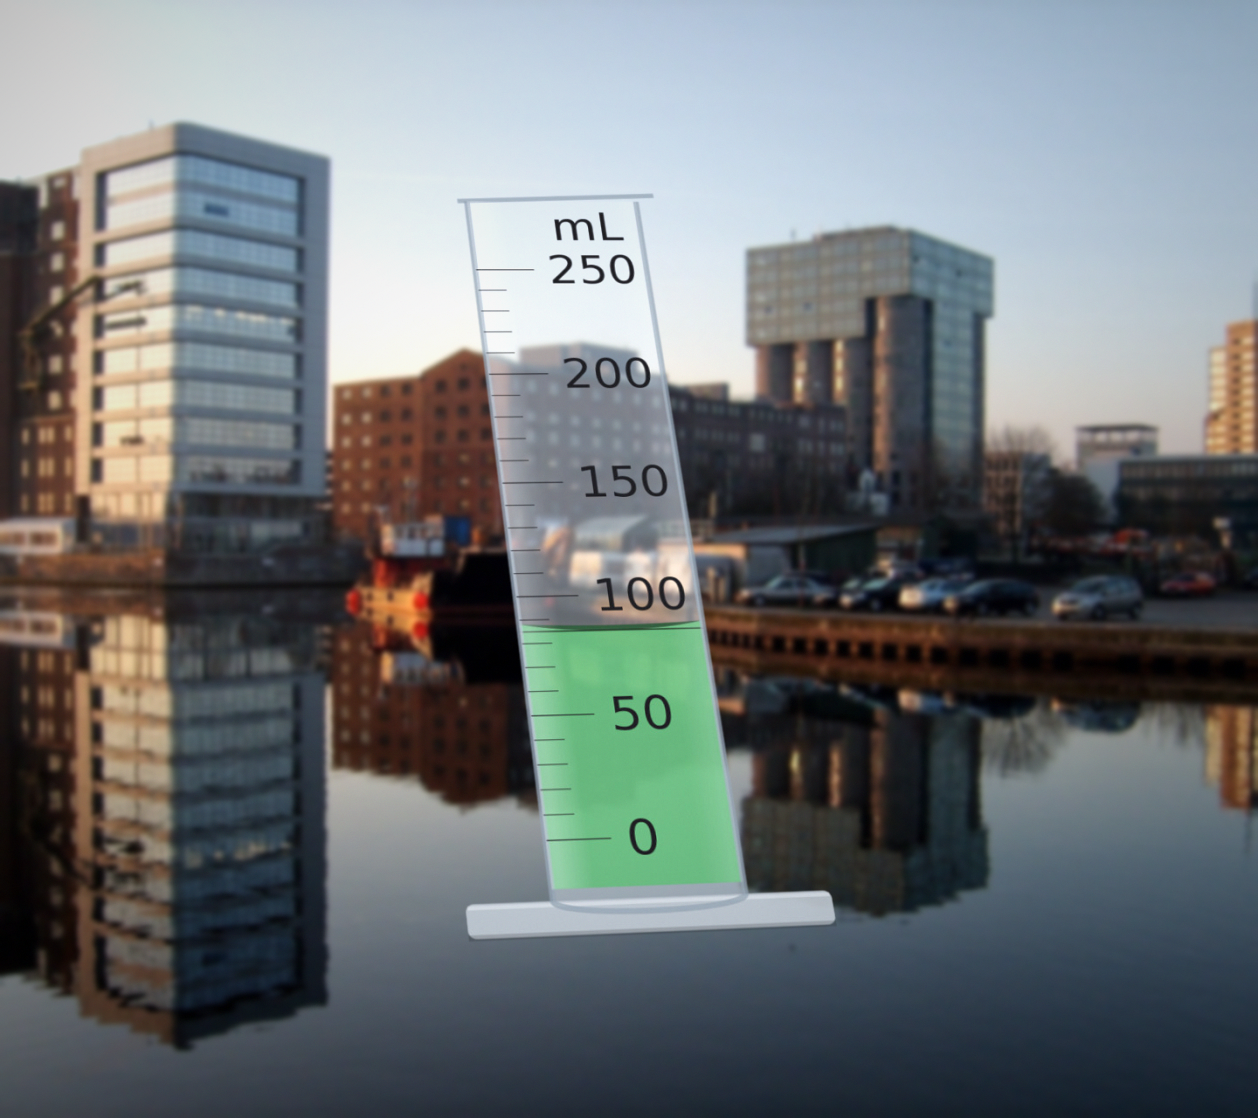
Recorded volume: 85 mL
